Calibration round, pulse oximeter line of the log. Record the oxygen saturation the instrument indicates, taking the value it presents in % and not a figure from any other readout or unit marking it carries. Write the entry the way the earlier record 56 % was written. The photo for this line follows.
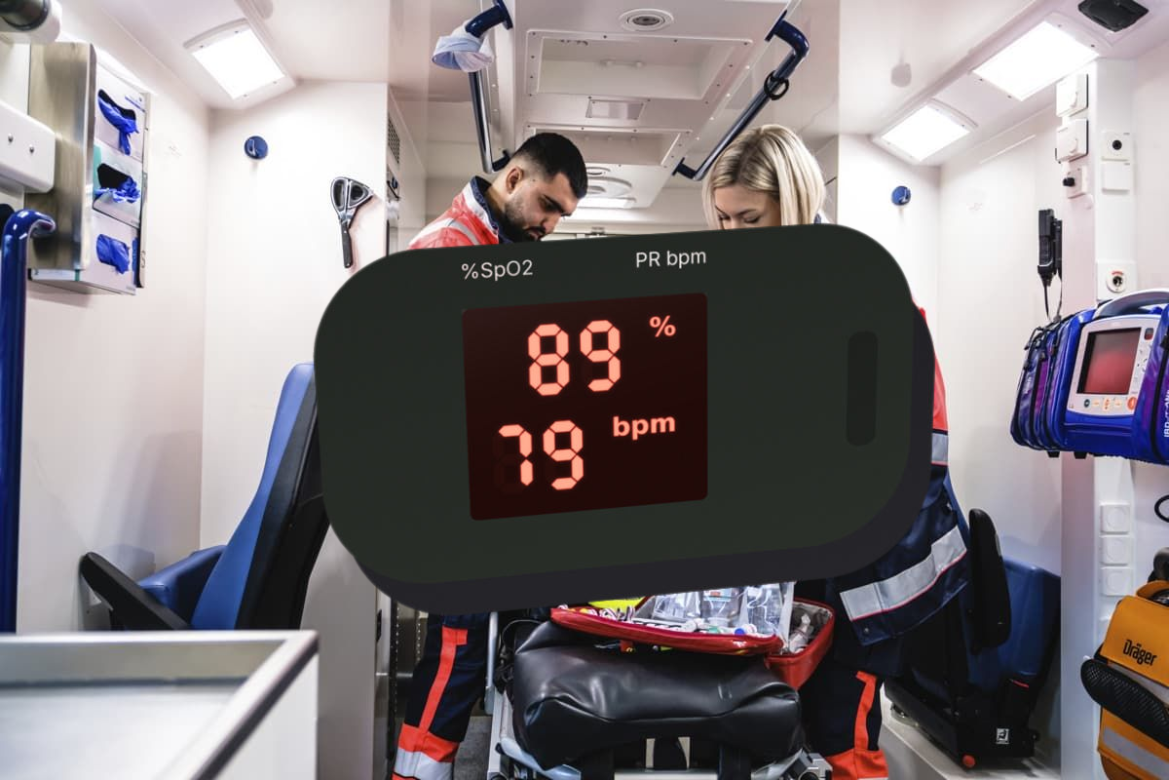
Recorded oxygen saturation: 89 %
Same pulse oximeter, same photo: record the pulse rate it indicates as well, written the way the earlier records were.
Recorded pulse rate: 79 bpm
